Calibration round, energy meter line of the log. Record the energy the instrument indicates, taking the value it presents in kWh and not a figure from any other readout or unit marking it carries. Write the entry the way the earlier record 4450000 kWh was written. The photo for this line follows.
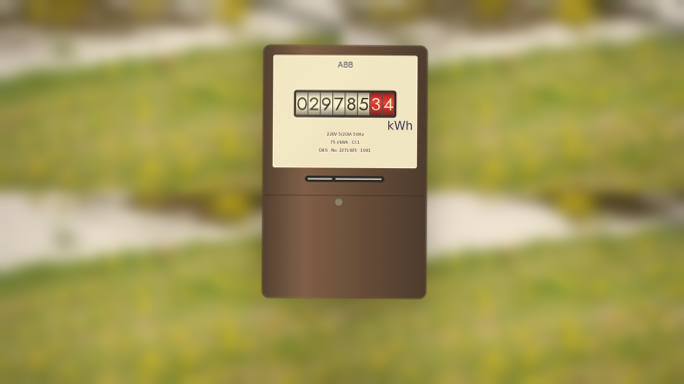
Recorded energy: 29785.34 kWh
